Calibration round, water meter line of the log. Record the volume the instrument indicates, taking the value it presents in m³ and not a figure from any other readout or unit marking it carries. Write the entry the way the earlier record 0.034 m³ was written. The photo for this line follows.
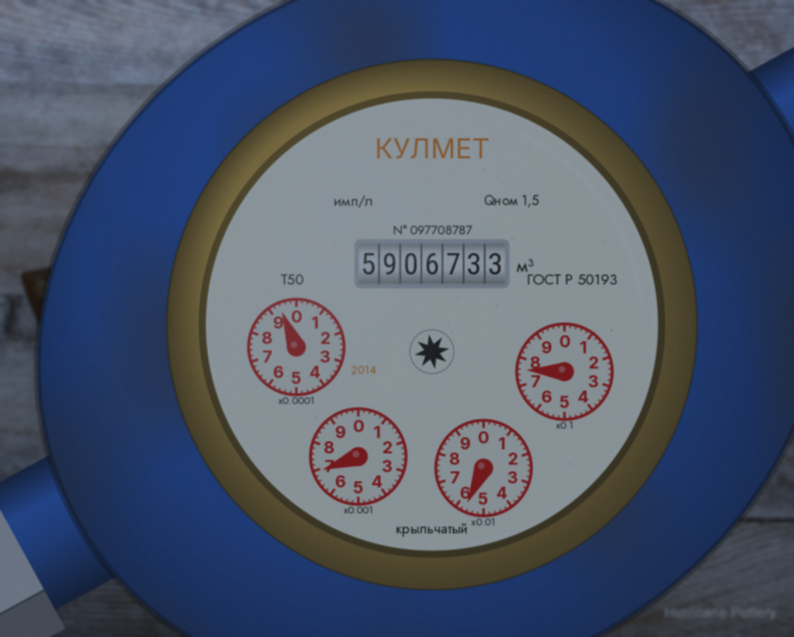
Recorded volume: 5906733.7569 m³
